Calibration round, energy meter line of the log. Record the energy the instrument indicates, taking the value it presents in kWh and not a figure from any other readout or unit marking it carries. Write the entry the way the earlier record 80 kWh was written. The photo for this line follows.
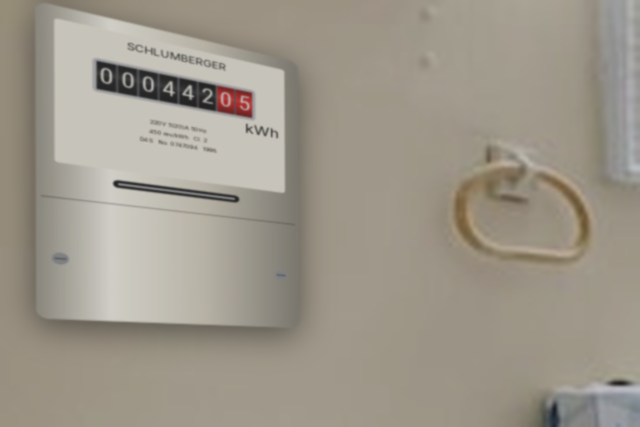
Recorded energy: 442.05 kWh
